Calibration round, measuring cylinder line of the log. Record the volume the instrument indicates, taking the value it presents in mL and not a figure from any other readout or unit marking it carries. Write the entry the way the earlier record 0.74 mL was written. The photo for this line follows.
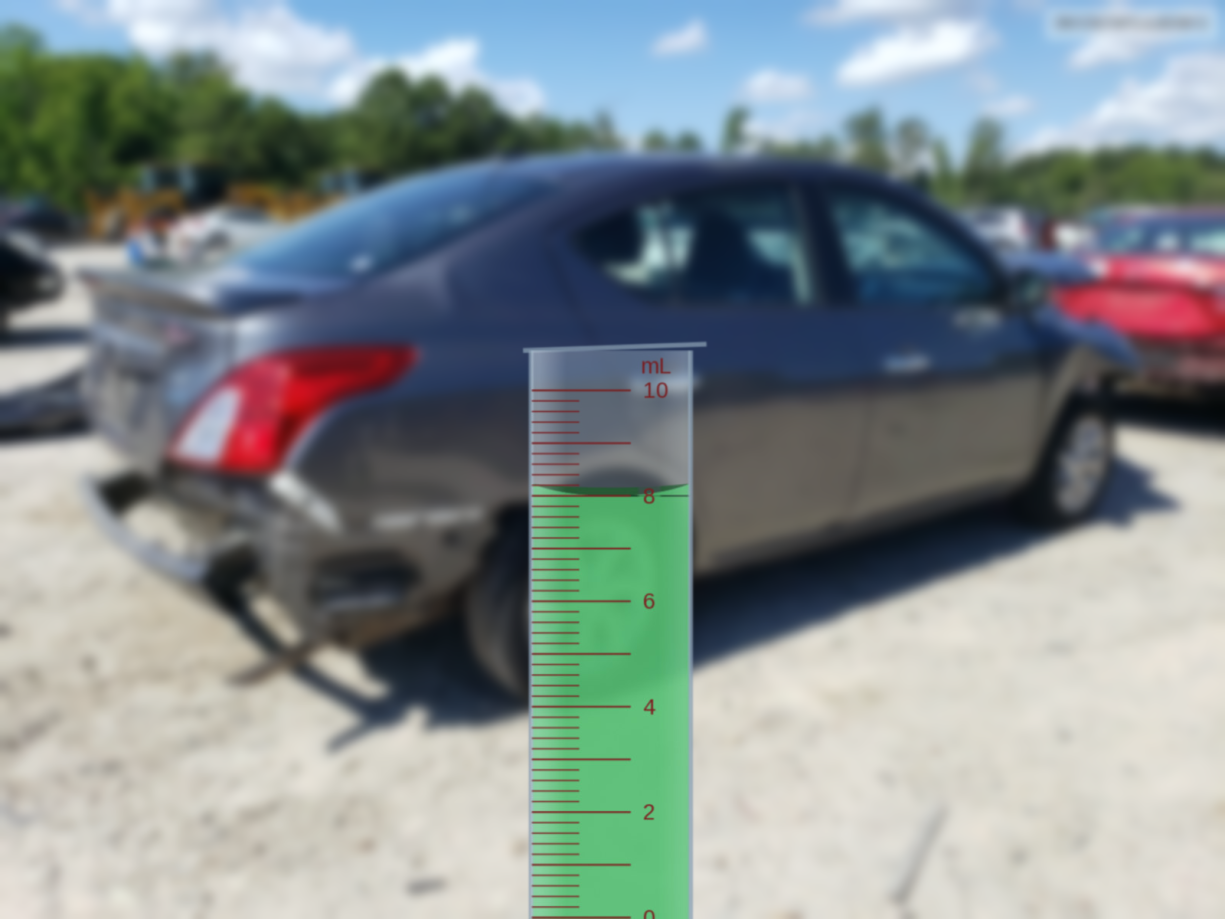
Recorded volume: 8 mL
